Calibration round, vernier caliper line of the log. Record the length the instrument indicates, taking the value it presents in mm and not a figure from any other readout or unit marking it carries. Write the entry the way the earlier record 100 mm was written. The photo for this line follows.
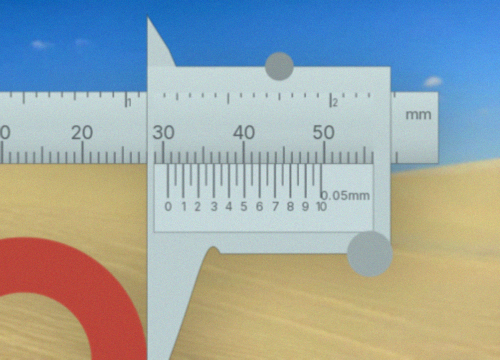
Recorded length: 30.6 mm
